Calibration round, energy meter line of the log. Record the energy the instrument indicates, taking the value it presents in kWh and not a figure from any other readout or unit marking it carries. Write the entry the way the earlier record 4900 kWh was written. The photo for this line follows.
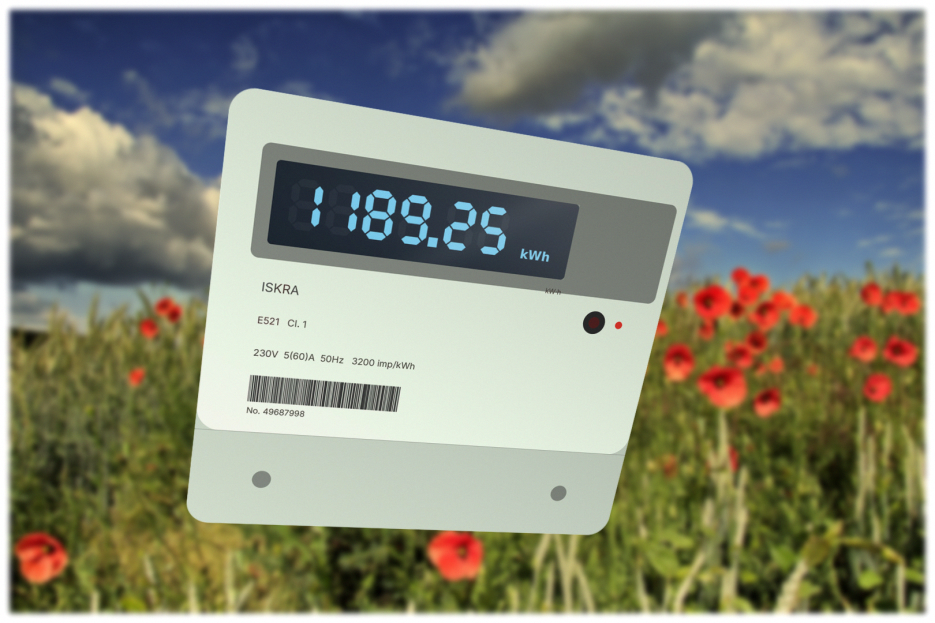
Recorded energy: 1189.25 kWh
